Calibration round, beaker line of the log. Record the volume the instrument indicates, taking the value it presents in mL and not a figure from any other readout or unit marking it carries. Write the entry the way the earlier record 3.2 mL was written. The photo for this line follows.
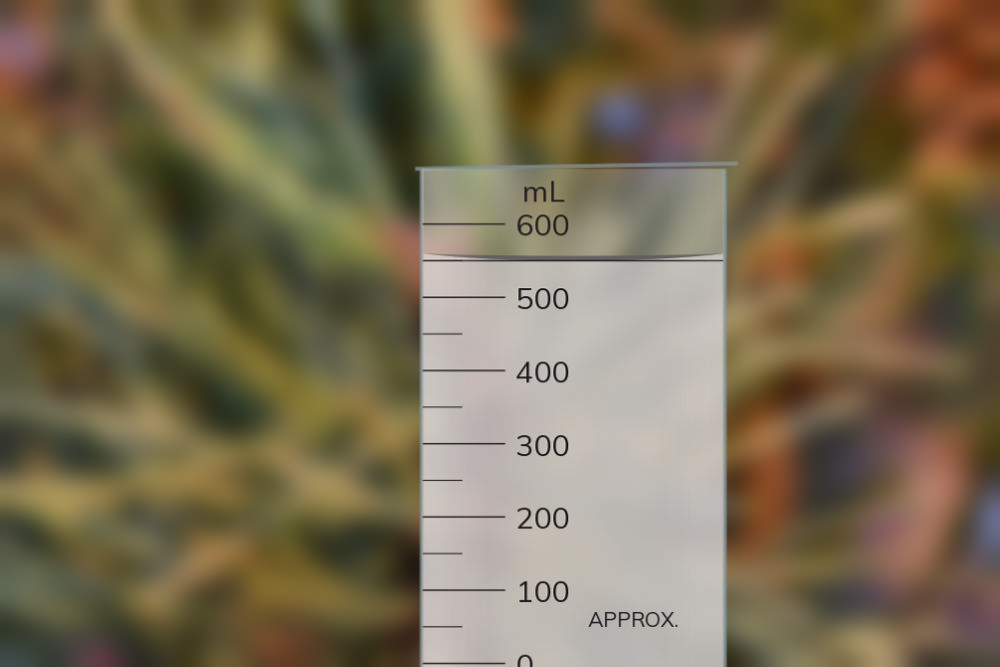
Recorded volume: 550 mL
